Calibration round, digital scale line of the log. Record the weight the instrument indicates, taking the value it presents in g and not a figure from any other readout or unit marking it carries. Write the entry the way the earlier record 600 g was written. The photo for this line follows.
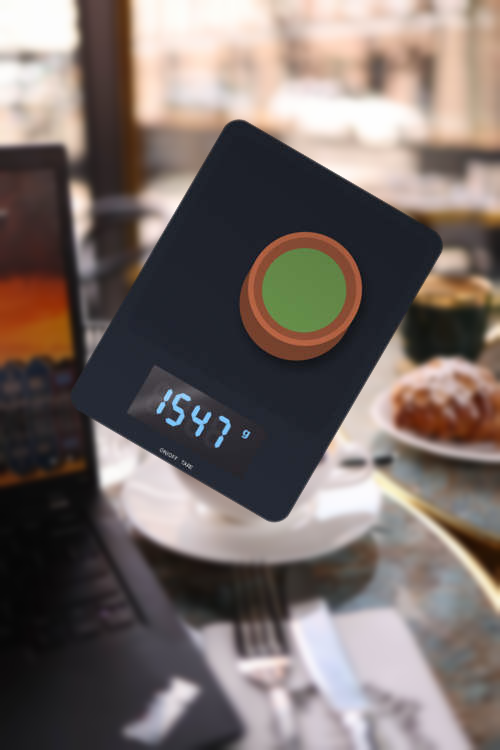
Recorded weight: 1547 g
